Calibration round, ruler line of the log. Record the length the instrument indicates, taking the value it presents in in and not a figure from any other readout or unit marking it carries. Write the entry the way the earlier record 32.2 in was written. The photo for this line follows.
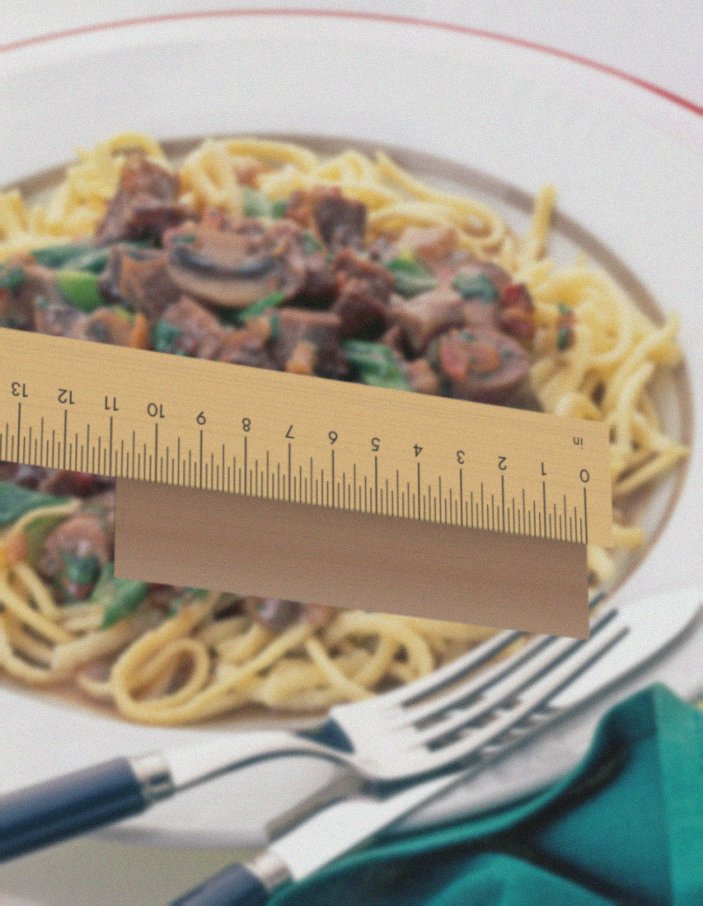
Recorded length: 10.875 in
